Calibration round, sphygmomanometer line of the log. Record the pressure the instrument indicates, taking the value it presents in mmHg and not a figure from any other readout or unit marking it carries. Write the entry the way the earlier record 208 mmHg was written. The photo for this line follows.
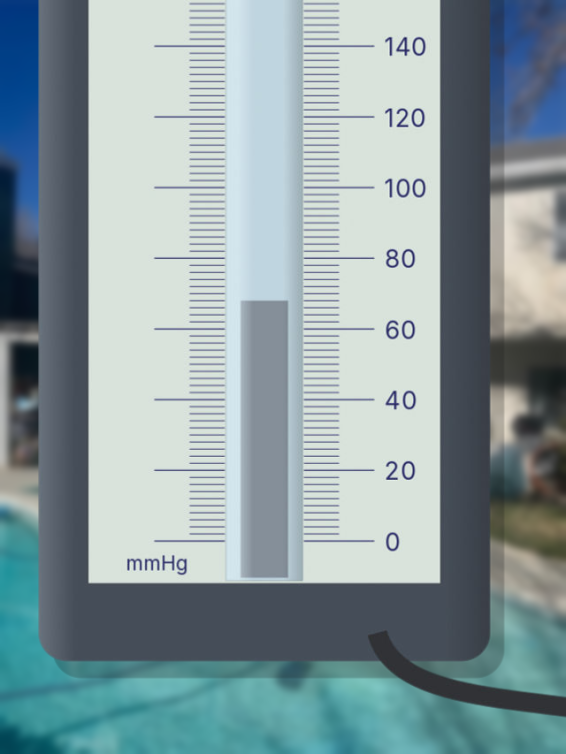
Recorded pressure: 68 mmHg
